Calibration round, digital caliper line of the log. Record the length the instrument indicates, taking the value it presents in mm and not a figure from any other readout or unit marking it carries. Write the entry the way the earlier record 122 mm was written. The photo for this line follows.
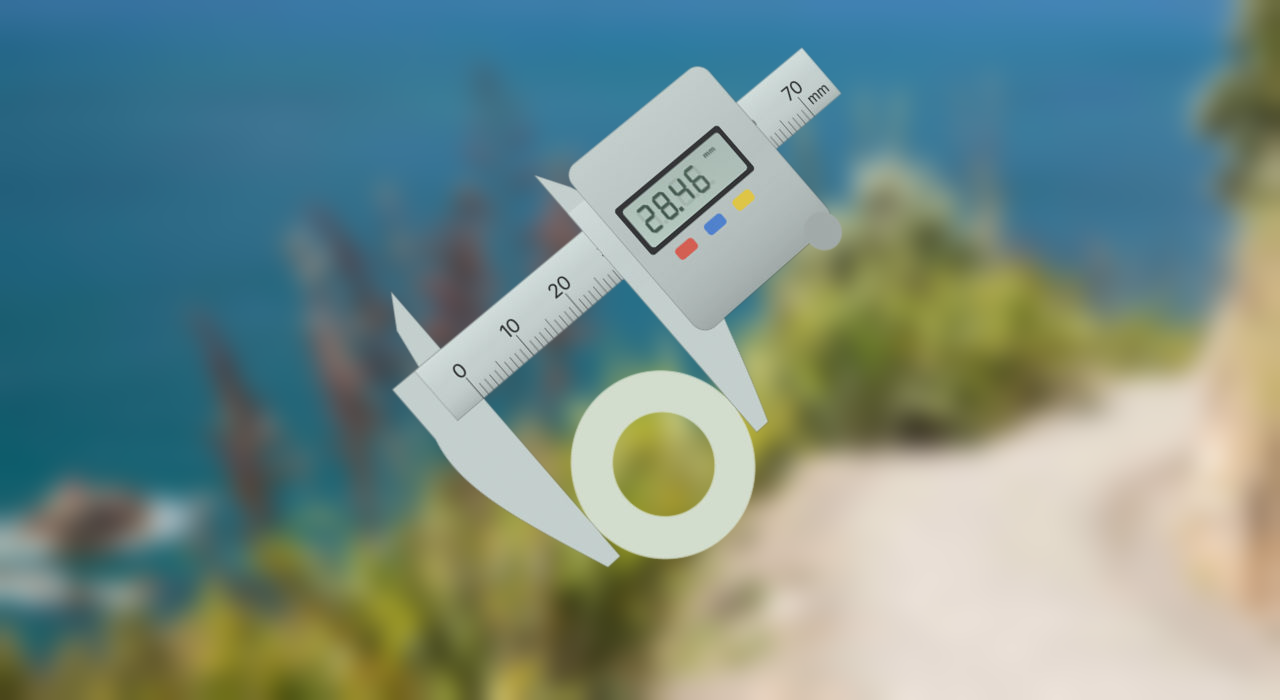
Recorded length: 28.46 mm
